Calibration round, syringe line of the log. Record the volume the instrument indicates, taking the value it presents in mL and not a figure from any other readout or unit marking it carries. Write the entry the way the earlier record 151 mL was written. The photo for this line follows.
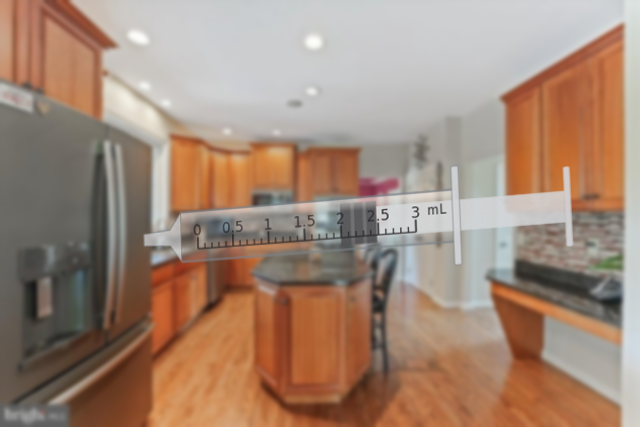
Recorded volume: 2 mL
